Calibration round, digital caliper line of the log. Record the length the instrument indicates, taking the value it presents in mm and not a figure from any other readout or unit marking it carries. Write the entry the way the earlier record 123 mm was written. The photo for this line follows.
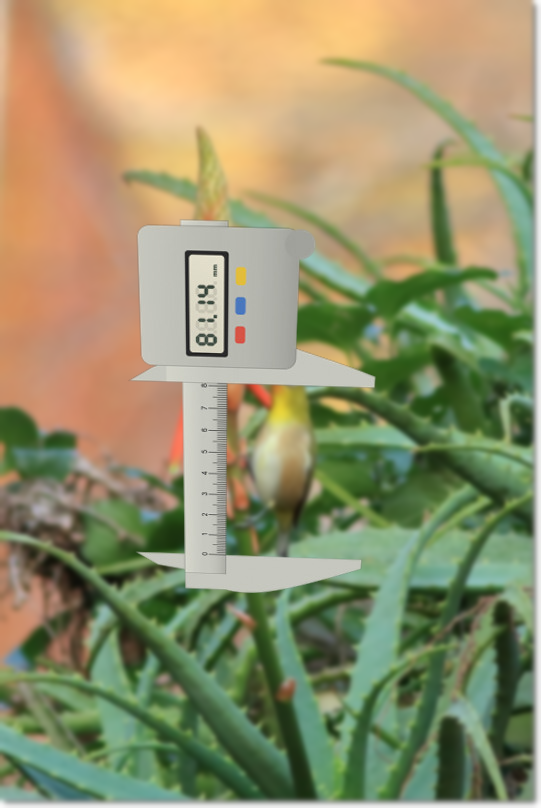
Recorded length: 81.14 mm
